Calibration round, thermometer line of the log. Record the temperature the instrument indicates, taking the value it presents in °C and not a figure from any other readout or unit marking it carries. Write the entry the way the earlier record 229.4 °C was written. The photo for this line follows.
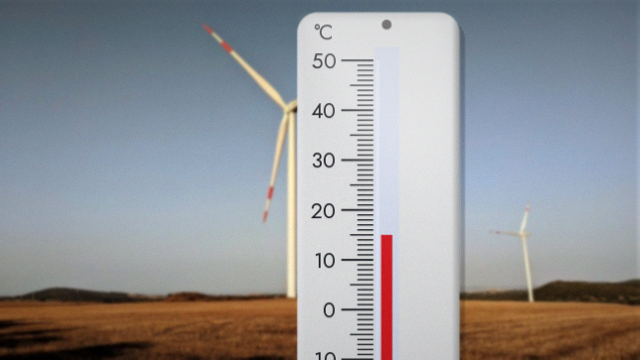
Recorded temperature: 15 °C
